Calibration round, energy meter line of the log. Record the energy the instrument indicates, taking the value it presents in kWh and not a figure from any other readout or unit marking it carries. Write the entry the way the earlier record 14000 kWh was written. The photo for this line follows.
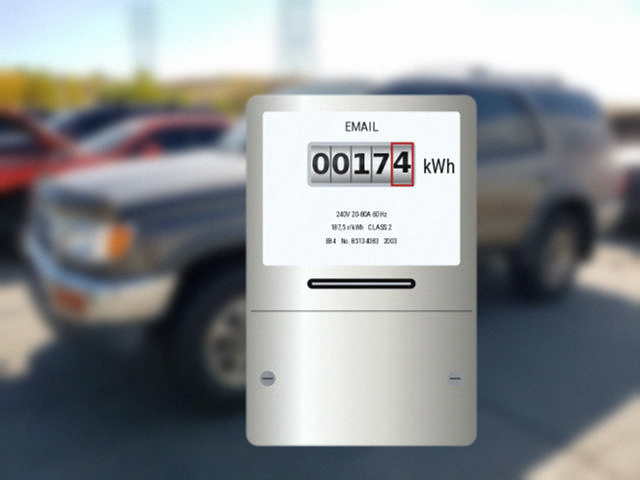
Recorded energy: 17.4 kWh
